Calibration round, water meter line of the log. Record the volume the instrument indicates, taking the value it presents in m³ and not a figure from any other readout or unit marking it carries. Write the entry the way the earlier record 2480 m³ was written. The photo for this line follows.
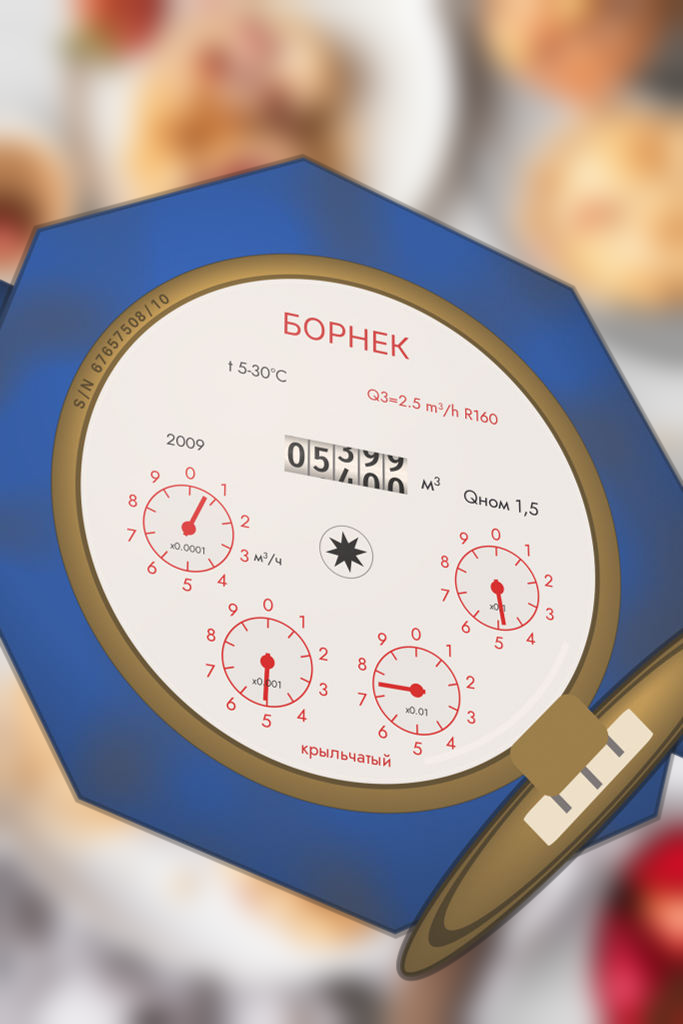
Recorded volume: 5399.4750 m³
